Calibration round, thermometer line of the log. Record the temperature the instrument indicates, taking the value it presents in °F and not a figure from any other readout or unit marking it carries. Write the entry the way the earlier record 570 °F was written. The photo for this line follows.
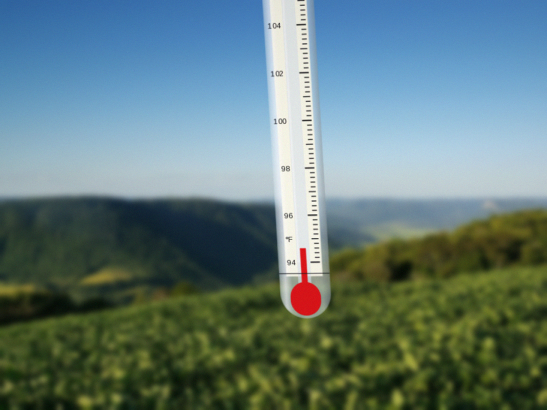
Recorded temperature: 94.6 °F
